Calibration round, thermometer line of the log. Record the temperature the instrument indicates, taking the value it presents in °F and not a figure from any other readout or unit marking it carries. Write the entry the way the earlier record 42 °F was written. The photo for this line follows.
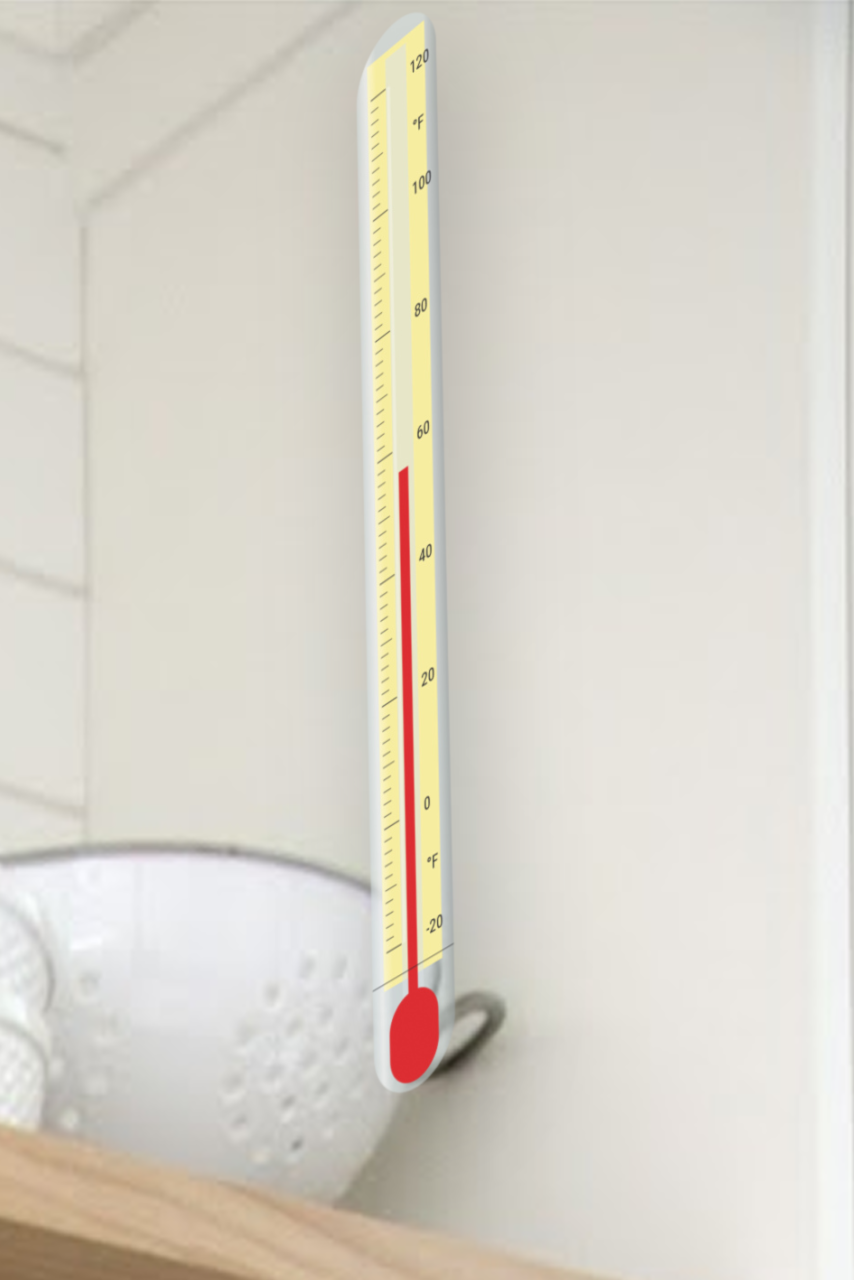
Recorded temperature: 56 °F
